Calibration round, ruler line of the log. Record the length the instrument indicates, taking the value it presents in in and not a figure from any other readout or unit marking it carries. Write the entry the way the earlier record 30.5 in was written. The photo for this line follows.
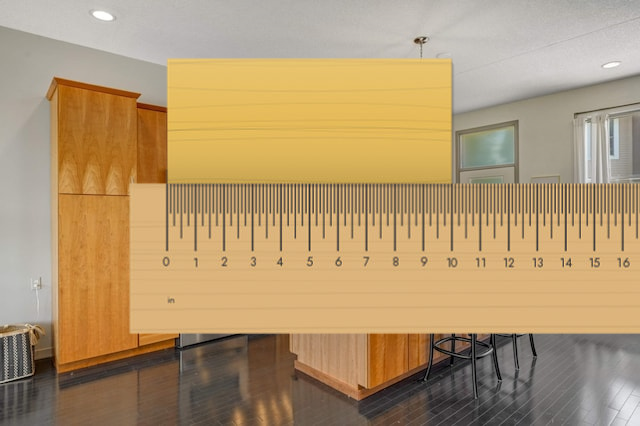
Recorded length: 10 in
